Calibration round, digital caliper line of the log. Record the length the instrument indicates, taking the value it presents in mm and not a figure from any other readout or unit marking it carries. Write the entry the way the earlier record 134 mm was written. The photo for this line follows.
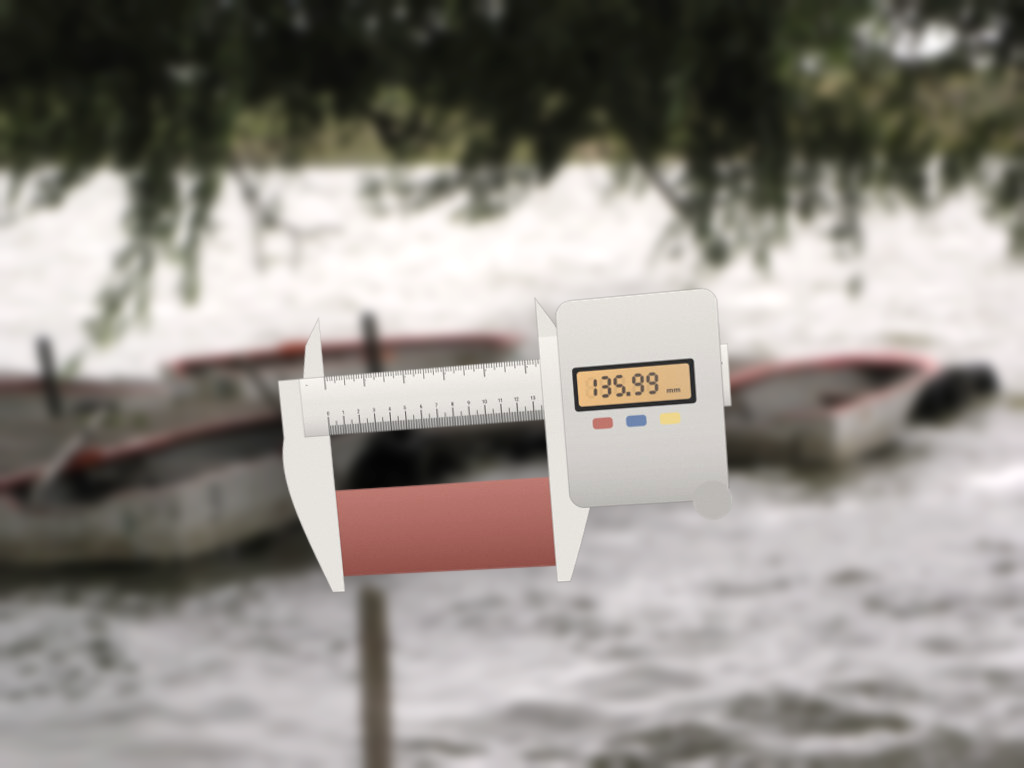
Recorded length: 135.99 mm
